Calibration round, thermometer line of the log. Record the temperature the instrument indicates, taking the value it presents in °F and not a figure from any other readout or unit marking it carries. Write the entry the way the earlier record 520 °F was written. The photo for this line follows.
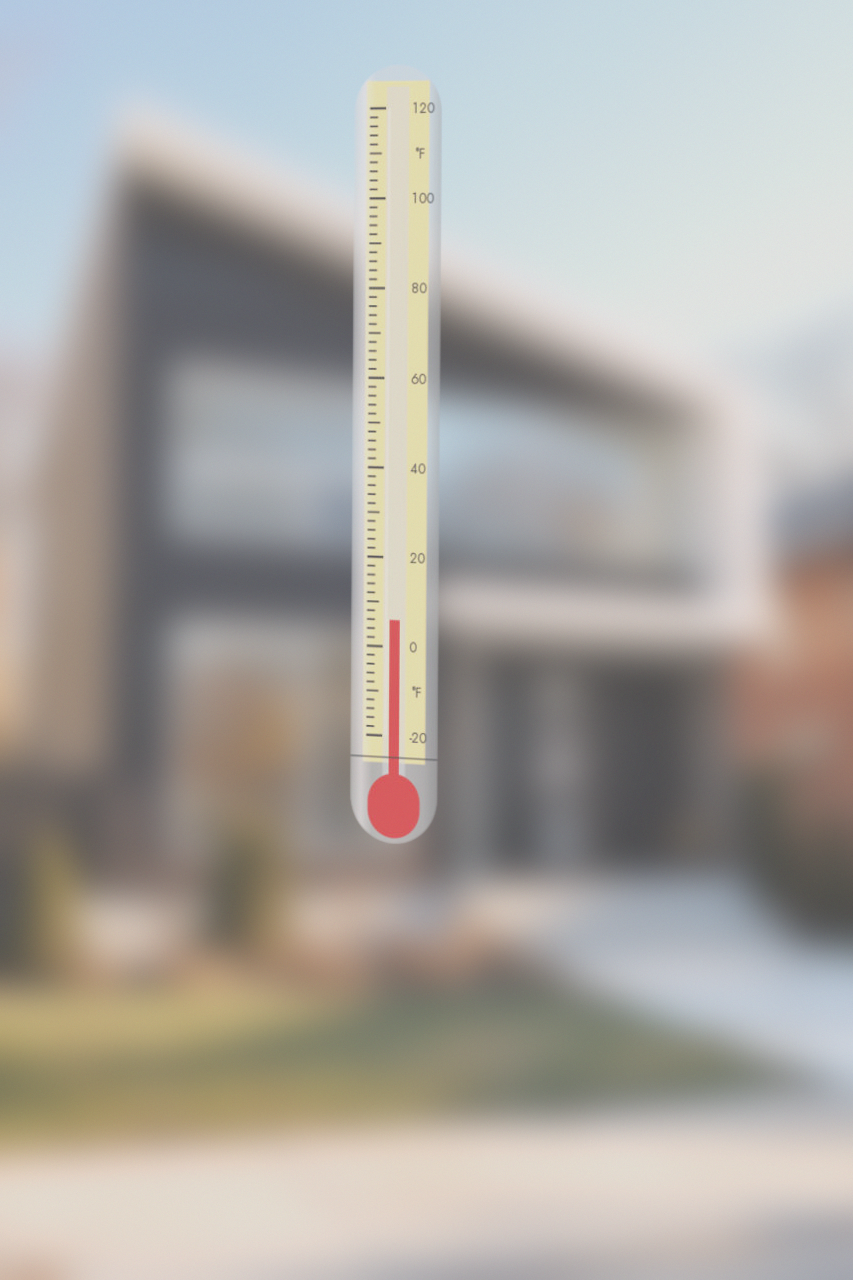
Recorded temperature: 6 °F
